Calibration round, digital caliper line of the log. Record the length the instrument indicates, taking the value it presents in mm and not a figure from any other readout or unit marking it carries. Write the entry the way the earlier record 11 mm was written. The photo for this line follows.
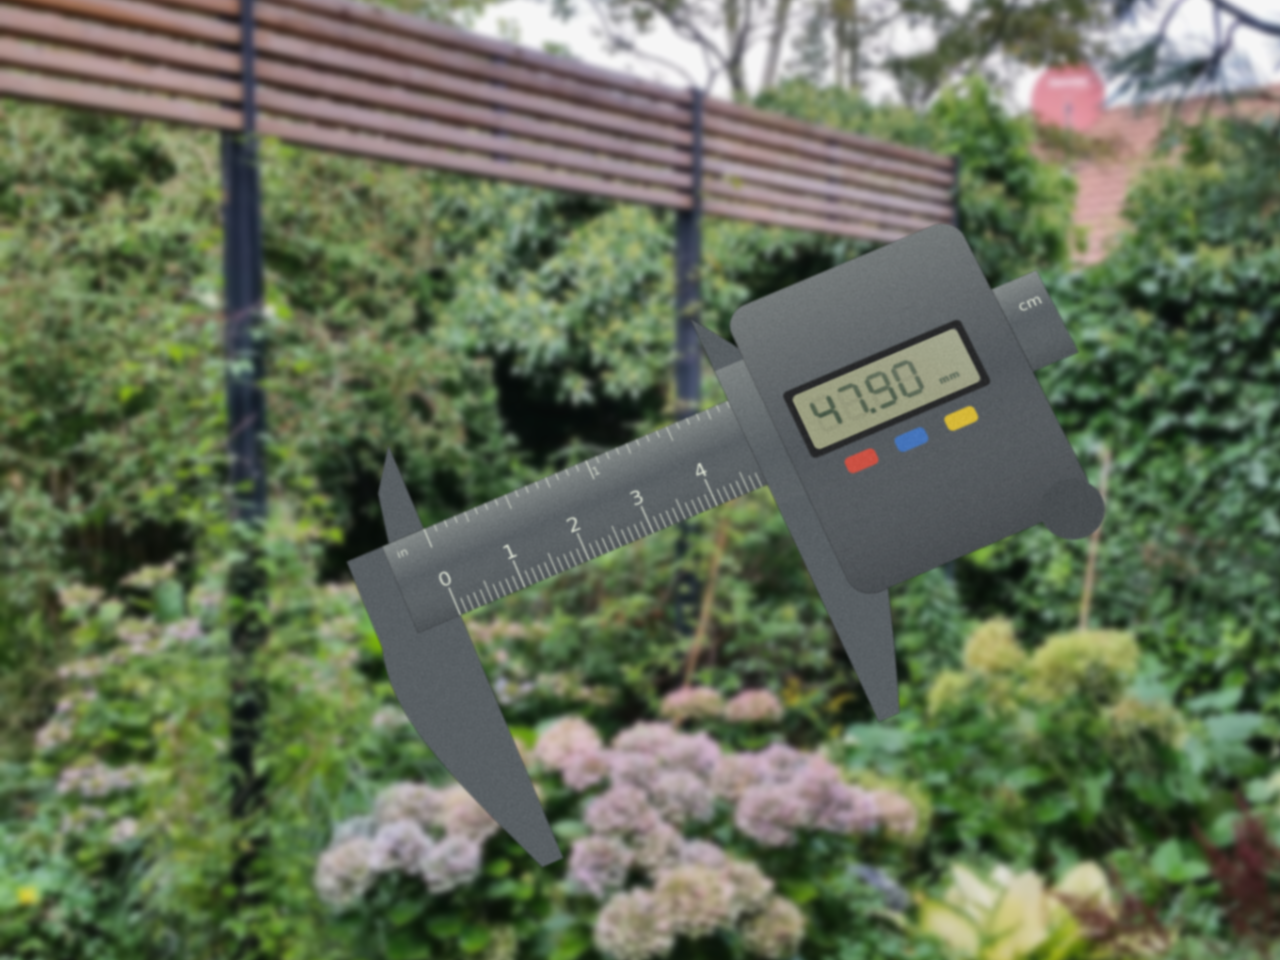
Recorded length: 47.90 mm
